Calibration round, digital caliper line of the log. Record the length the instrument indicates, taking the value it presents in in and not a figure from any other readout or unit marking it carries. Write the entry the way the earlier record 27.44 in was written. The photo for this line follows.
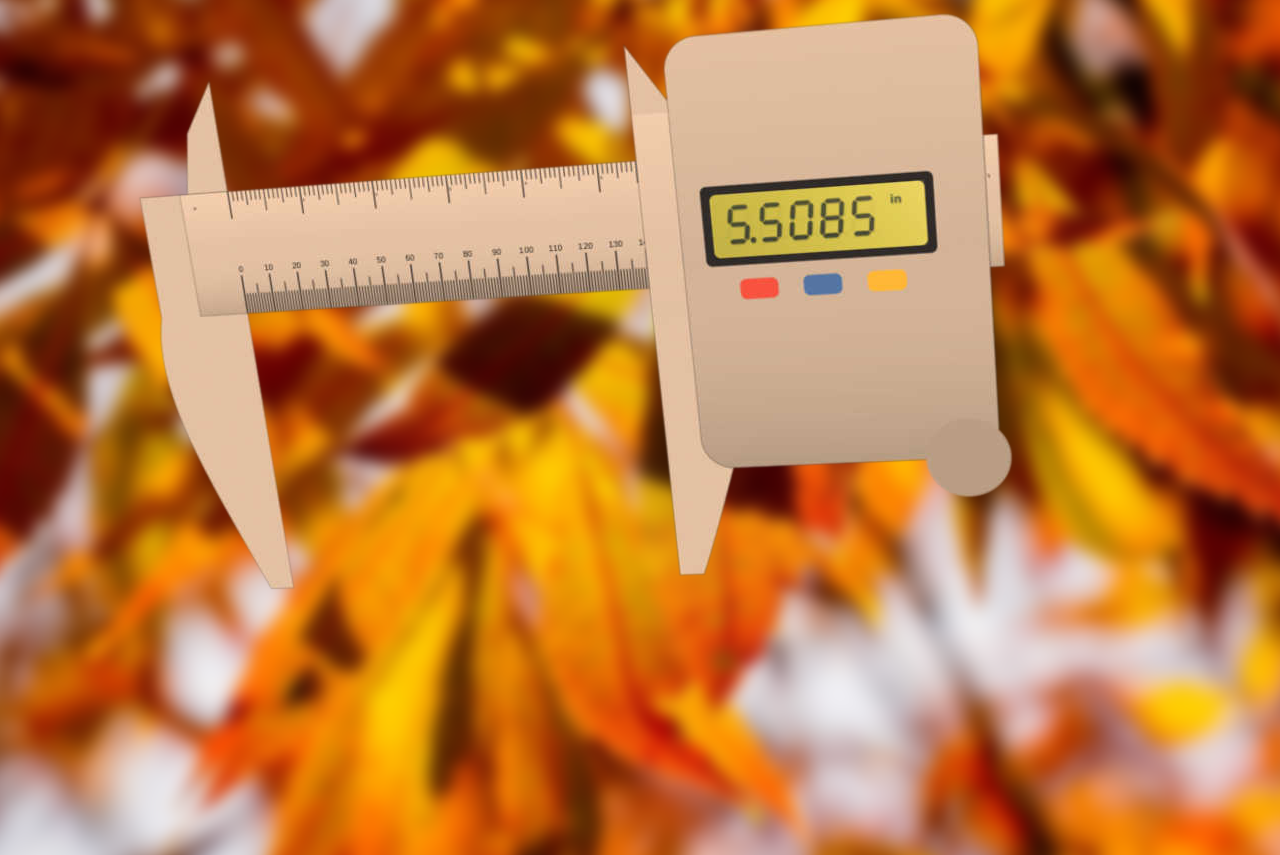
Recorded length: 5.5085 in
